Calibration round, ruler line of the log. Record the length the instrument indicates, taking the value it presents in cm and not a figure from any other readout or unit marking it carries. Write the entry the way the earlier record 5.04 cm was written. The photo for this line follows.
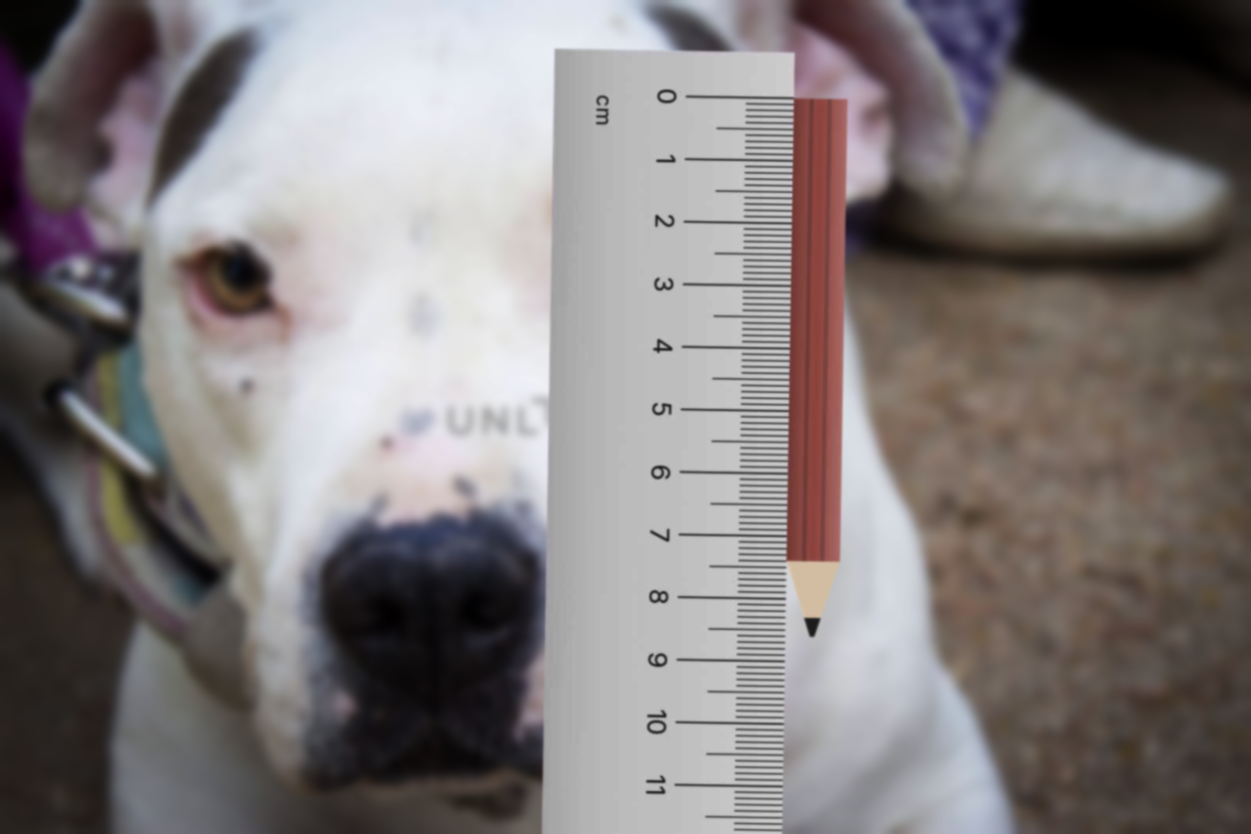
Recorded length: 8.6 cm
